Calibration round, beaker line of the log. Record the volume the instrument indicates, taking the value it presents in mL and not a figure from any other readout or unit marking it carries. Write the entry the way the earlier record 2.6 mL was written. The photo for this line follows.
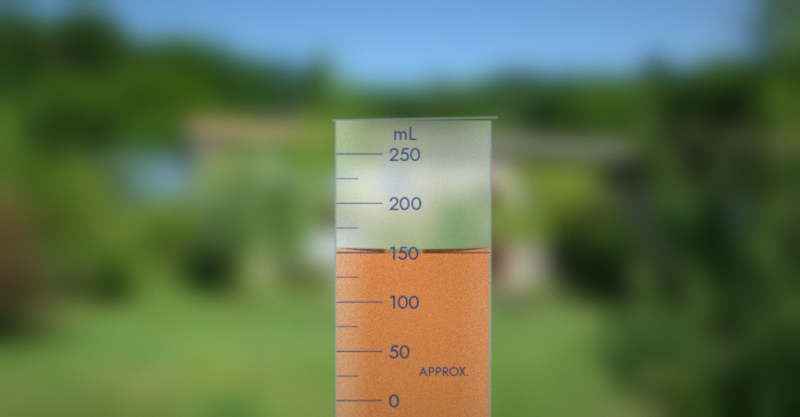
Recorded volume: 150 mL
